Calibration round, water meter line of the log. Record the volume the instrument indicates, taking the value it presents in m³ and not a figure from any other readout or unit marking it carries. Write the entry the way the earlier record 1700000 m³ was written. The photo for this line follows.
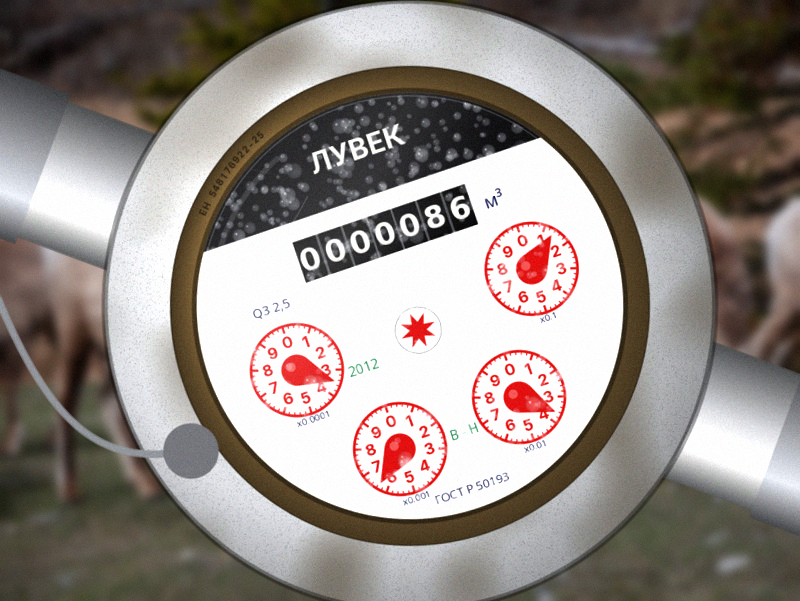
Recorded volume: 86.1363 m³
